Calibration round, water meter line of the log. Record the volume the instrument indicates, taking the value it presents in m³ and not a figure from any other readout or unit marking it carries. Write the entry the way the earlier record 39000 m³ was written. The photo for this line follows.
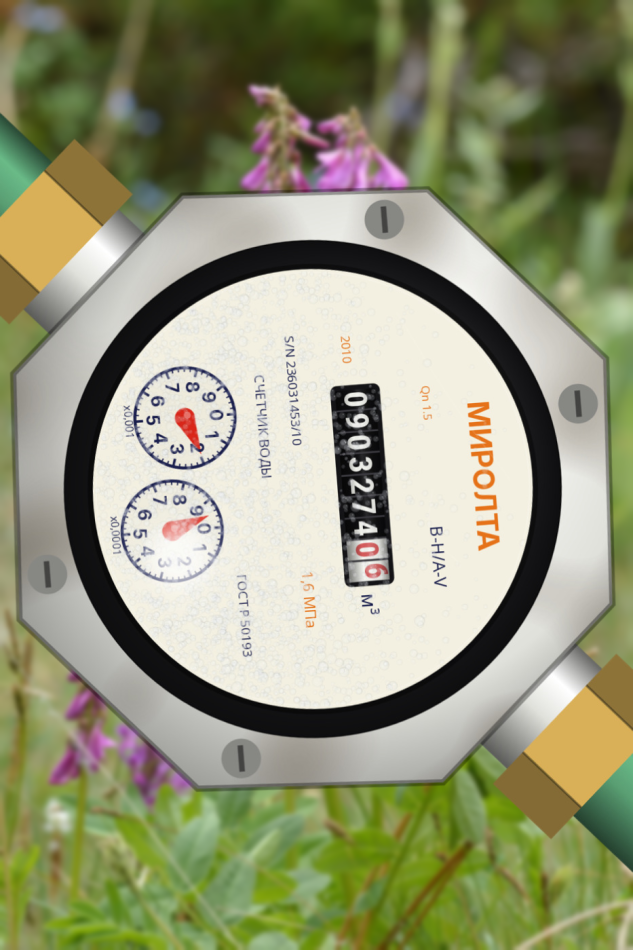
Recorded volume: 903274.0619 m³
